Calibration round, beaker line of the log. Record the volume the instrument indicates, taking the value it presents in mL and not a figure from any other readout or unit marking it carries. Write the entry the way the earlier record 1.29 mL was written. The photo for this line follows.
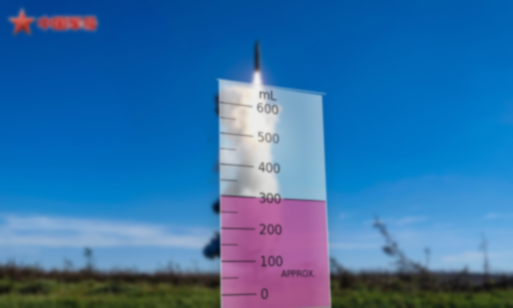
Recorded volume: 300 mL
